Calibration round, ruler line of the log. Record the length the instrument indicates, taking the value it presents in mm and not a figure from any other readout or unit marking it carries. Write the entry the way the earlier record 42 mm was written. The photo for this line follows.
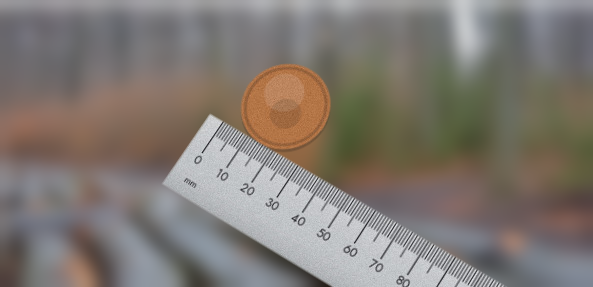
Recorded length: 30 mm
